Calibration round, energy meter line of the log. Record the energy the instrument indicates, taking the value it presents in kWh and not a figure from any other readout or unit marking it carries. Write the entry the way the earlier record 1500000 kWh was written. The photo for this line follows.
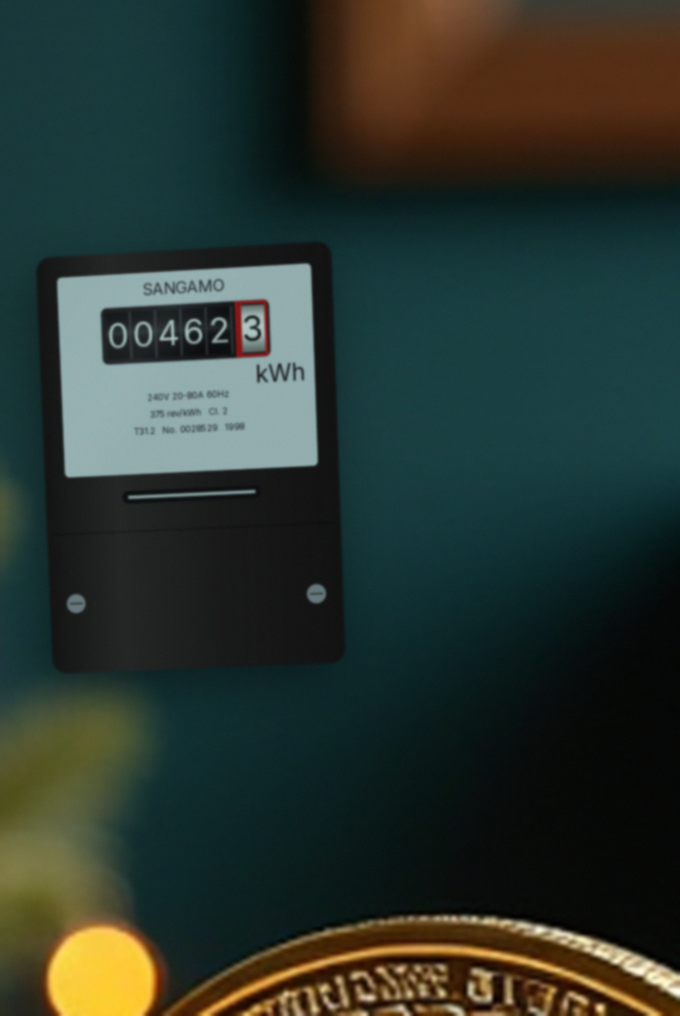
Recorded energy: 462.3 kWh
